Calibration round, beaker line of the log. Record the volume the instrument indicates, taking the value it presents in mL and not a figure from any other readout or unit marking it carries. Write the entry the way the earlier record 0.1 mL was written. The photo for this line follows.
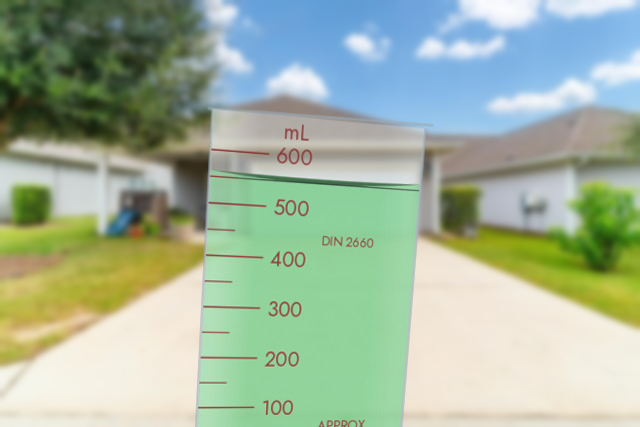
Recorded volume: 550 mL
